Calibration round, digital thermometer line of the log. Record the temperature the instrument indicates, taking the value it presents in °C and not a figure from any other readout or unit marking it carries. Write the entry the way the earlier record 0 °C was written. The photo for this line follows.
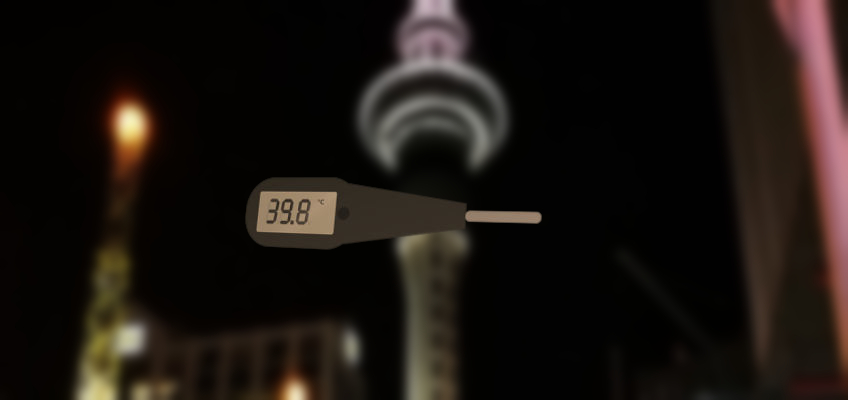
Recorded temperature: 39.8 °C
